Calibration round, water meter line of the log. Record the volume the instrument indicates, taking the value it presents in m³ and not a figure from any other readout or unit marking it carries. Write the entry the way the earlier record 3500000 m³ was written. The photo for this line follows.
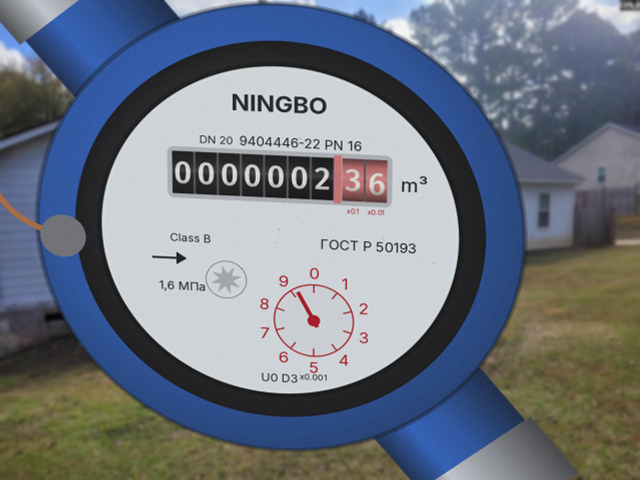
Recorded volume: 2.359 m³
